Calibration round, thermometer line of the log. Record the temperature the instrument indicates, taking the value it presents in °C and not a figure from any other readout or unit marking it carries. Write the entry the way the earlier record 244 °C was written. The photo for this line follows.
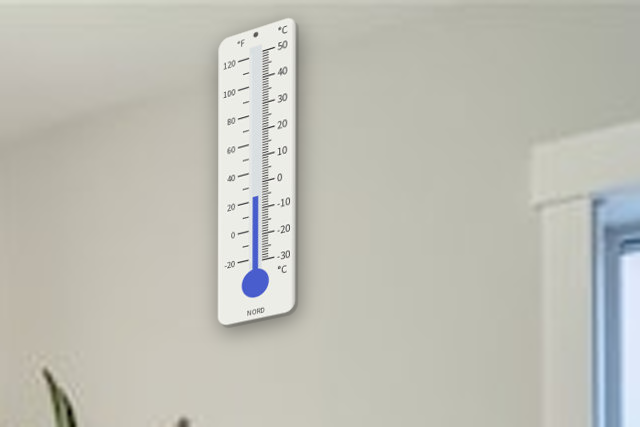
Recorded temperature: -5 °C
